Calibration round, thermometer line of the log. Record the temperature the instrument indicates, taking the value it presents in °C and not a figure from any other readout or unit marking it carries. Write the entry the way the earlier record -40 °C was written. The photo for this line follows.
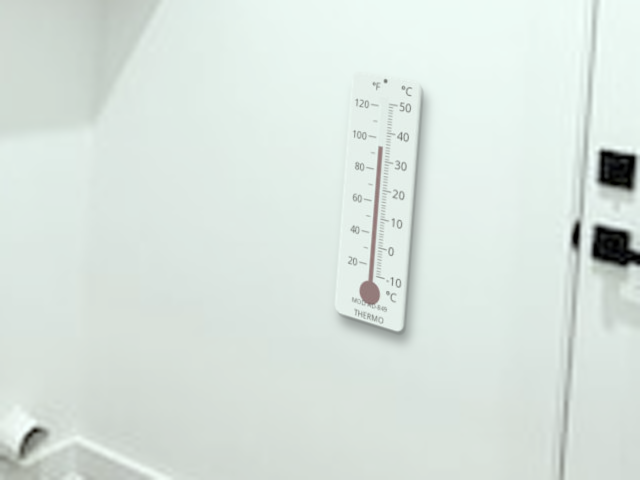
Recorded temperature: 35 °C
